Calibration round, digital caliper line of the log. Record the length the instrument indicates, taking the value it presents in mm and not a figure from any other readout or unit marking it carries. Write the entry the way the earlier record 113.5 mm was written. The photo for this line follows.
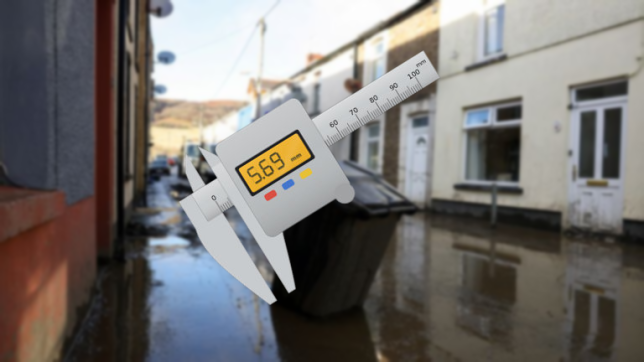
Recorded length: 5.69 mm
